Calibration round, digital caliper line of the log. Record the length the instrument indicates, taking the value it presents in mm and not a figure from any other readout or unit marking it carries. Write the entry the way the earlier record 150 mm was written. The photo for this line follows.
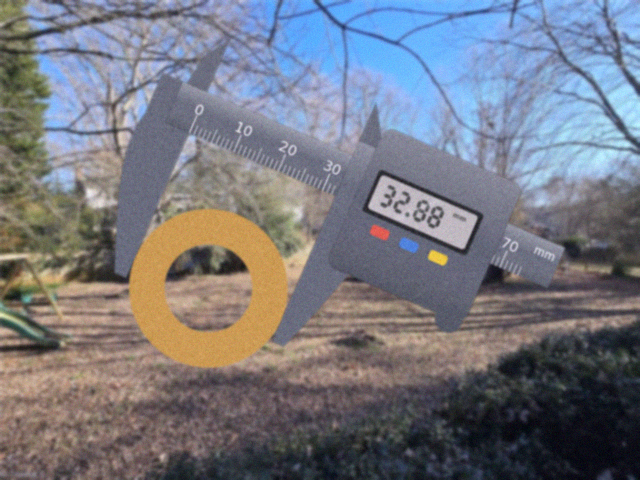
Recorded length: 32.88 mm
